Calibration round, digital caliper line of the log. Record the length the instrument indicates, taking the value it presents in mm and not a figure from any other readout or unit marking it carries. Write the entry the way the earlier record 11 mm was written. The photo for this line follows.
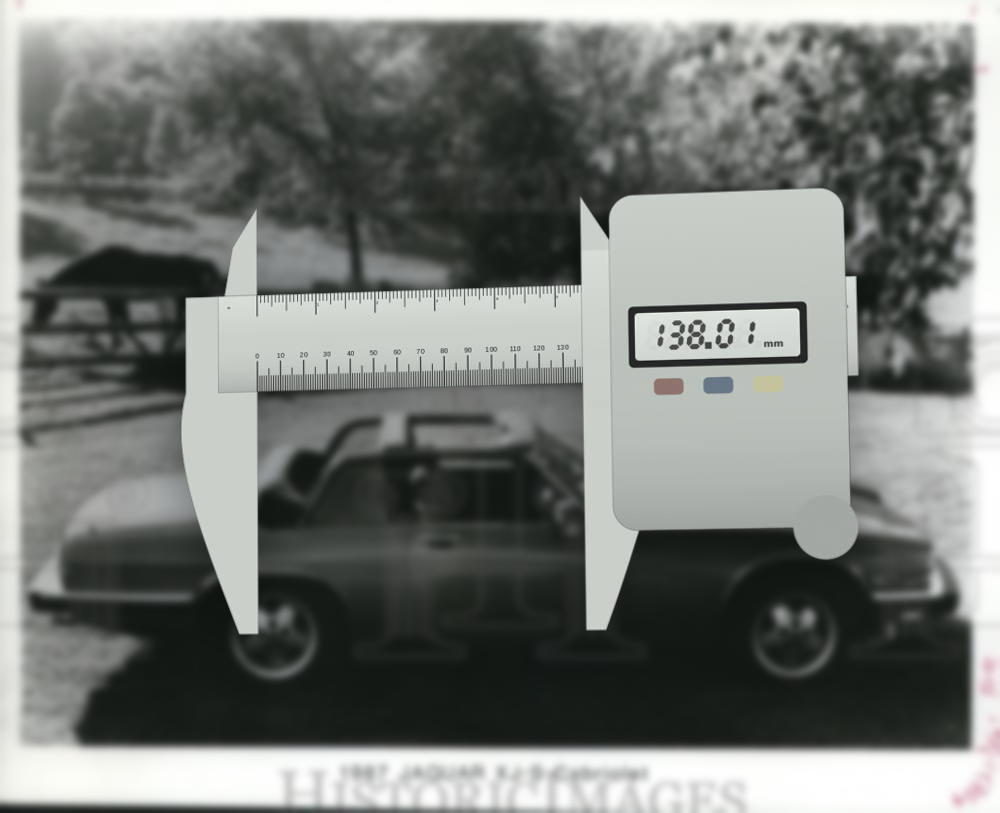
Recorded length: 138.01 mm
